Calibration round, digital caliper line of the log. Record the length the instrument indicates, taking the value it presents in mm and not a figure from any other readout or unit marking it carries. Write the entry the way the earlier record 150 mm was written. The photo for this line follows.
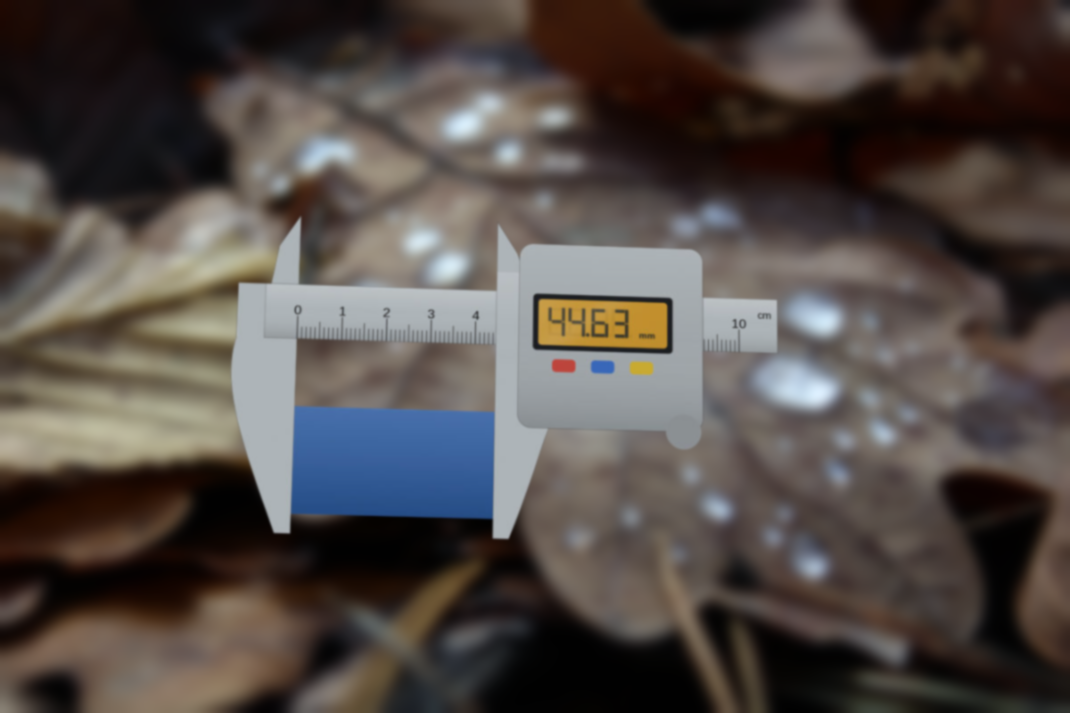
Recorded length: 44.63 mm
